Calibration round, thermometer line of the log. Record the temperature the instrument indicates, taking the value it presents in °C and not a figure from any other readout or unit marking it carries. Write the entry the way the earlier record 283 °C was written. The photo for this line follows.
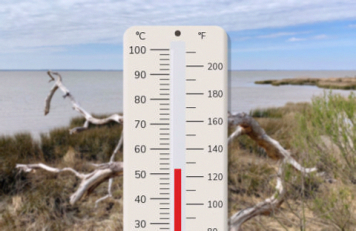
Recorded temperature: 52 °C
